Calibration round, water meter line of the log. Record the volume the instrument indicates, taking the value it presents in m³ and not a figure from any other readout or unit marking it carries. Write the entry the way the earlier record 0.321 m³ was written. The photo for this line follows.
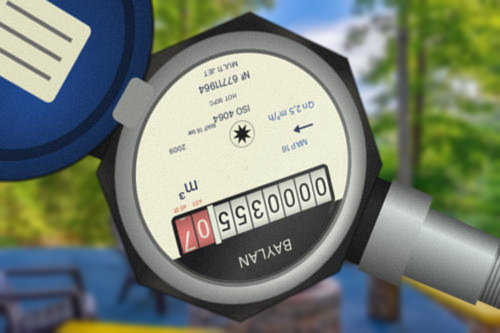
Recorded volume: 355.07 m³
